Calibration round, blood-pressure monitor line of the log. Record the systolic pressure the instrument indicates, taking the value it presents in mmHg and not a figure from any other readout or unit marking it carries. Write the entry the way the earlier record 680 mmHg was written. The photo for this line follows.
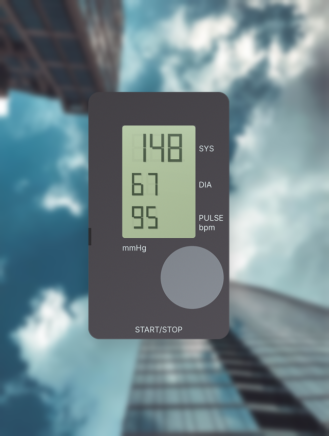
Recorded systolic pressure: 148 mmHg
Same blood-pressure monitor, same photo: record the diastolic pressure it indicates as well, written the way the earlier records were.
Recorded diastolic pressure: 67 mmHg
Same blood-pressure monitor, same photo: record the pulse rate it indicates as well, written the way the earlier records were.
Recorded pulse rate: 95 bpm
